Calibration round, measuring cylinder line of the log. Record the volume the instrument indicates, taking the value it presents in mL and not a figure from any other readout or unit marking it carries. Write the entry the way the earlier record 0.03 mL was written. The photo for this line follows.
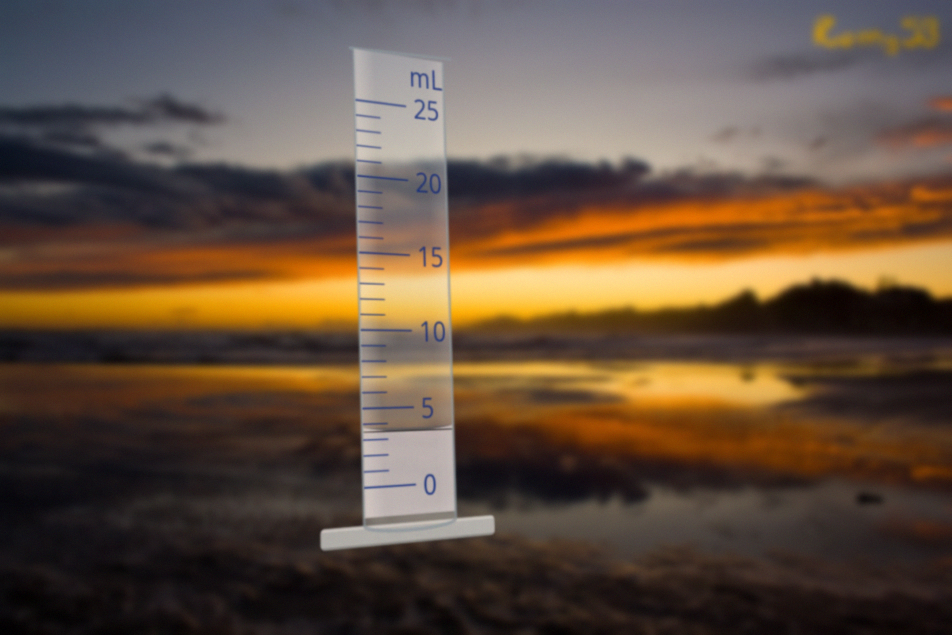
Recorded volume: 3.5 mL
